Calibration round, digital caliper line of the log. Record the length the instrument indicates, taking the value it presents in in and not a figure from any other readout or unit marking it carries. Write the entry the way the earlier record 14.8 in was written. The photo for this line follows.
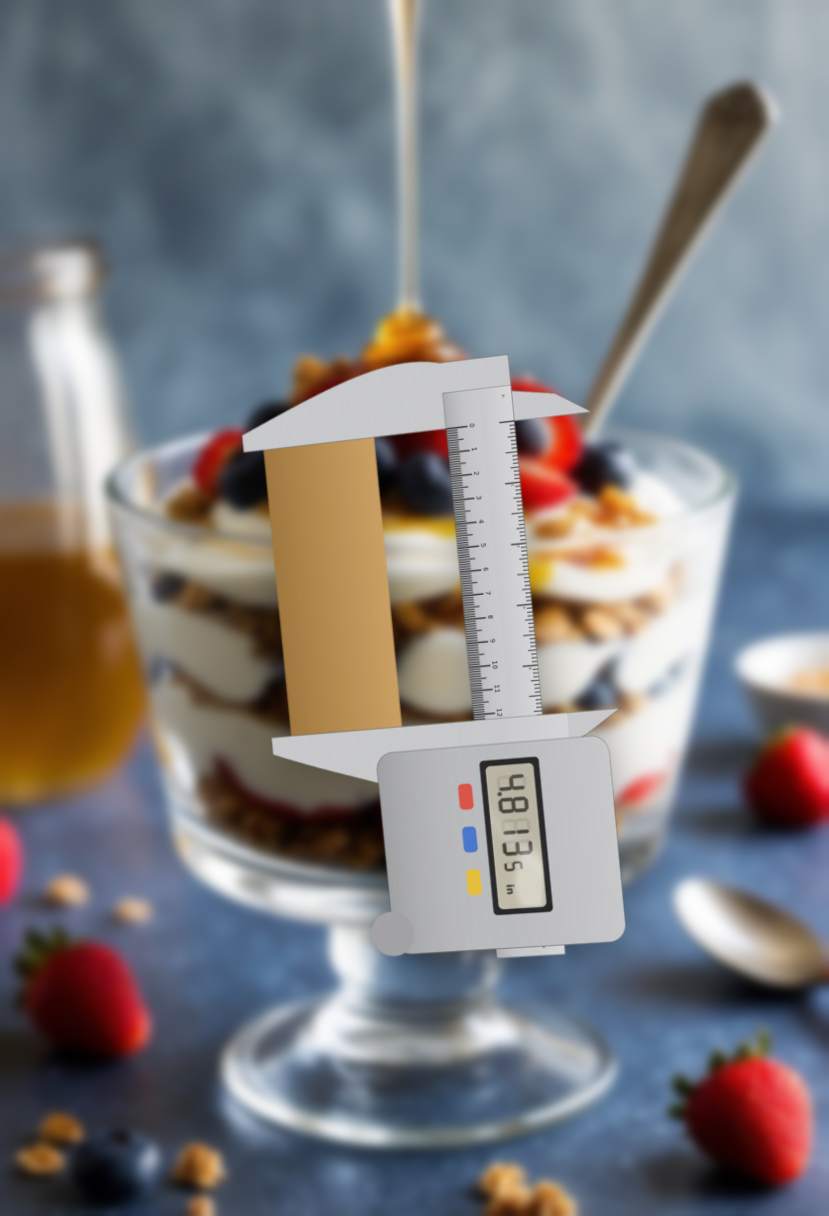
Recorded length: 4.8135 in
